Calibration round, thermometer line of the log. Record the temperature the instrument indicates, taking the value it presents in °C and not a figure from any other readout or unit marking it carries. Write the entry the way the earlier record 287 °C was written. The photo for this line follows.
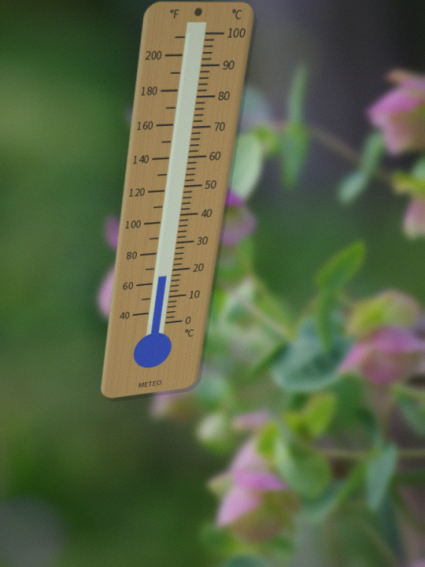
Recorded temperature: 18 °C
